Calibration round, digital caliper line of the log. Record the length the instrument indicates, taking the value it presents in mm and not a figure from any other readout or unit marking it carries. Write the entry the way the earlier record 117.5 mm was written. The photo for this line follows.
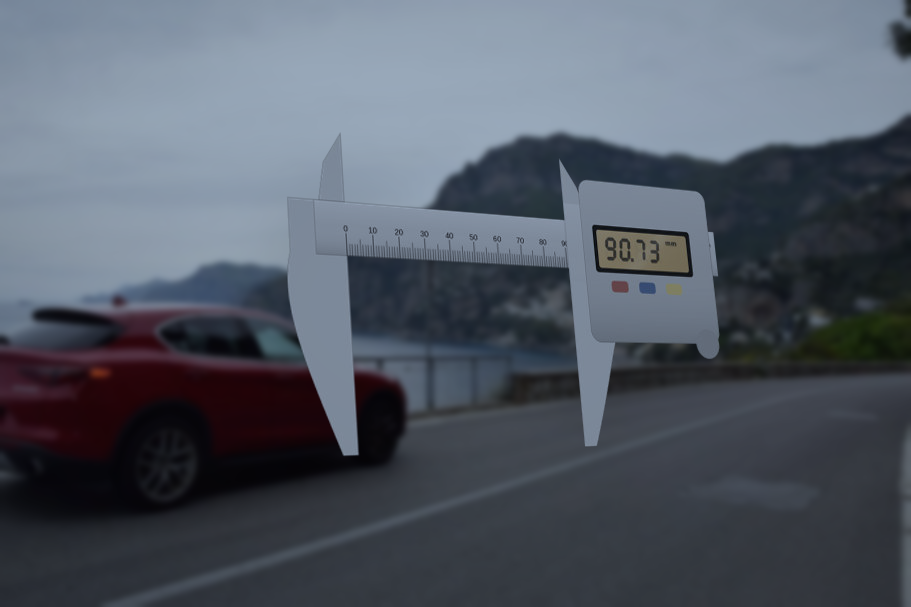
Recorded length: 90.73 mm
